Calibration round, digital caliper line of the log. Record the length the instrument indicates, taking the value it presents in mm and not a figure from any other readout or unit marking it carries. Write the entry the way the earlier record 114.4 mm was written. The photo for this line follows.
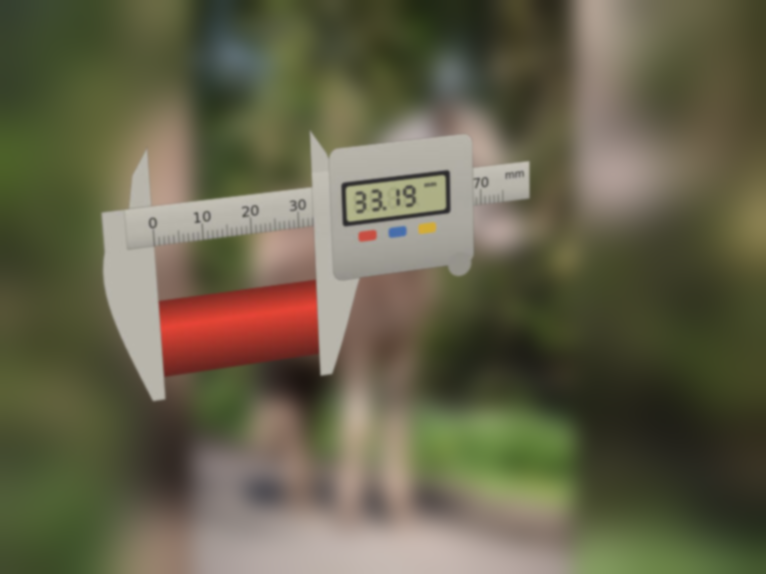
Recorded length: 33.19 mm
